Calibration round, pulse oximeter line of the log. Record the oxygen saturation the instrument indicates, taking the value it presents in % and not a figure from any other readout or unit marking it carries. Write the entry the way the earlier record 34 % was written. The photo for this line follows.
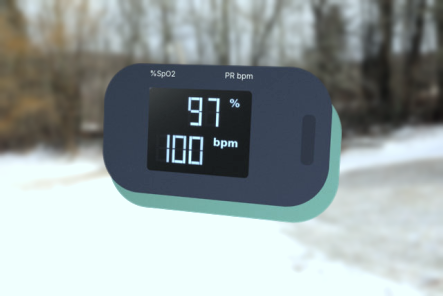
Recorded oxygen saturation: 97 %
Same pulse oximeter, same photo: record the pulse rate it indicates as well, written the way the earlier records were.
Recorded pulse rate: 100 bpm
